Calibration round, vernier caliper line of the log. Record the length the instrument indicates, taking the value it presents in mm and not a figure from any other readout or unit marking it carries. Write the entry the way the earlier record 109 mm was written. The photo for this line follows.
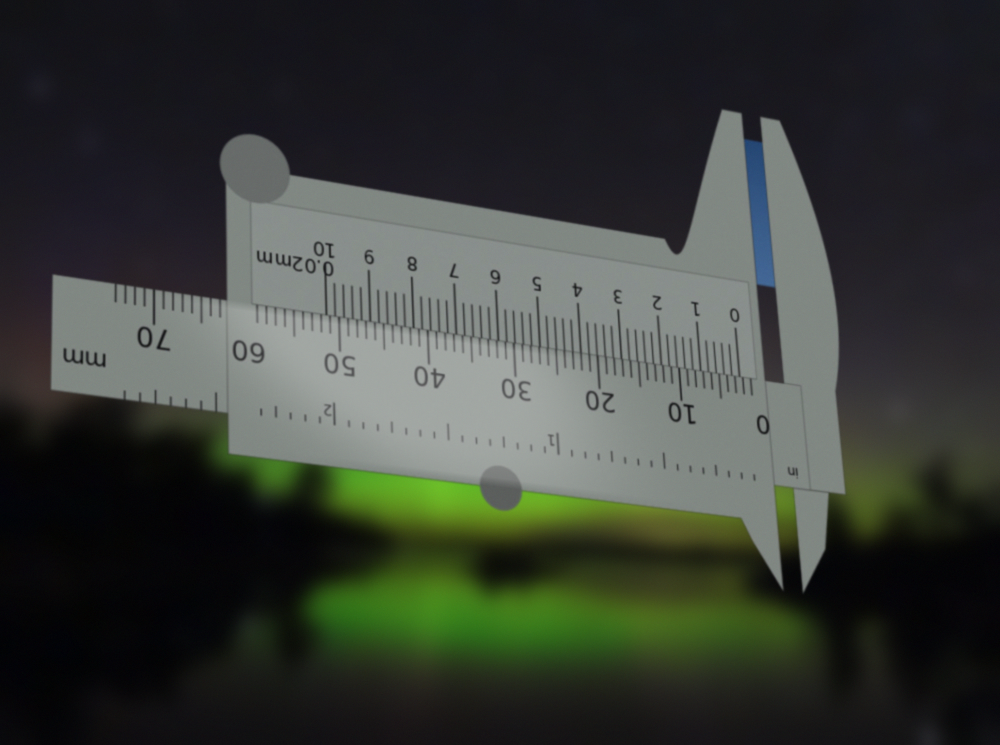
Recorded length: 2.4 mm
